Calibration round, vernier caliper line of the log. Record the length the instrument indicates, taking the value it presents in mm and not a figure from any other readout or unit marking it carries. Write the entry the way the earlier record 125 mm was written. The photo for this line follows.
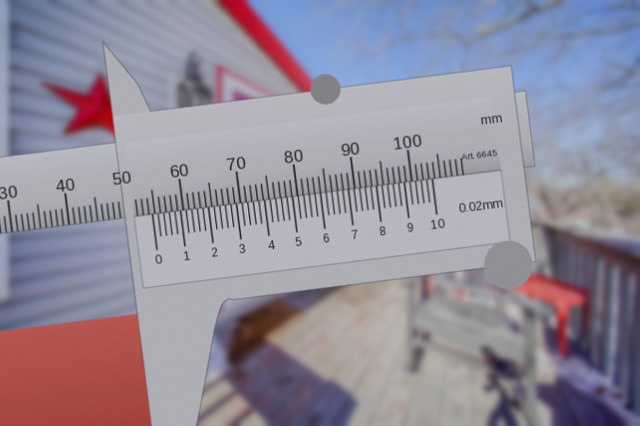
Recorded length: 54.6 mm
